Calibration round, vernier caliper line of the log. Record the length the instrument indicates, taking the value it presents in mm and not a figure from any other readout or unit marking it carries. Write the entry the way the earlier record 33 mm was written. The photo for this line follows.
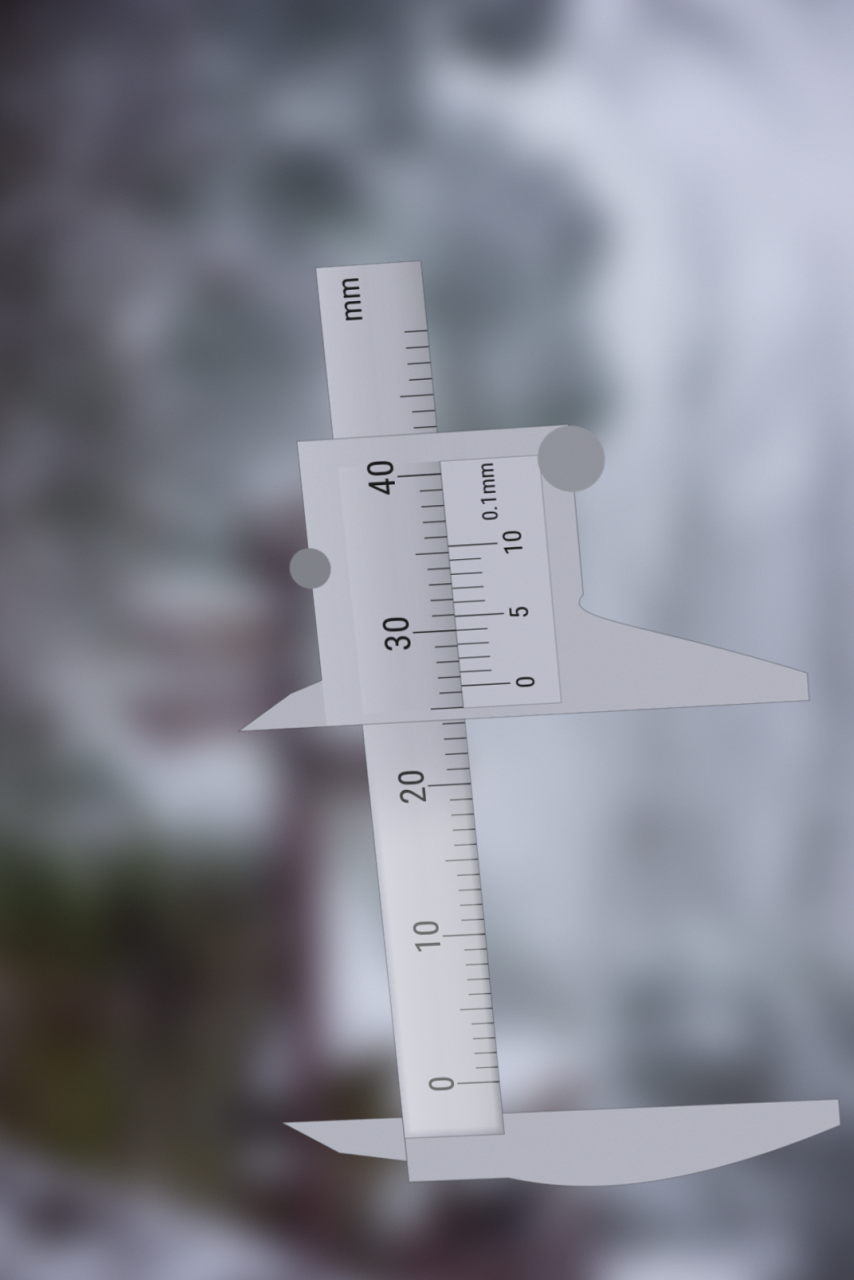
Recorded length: 26.4 mm
